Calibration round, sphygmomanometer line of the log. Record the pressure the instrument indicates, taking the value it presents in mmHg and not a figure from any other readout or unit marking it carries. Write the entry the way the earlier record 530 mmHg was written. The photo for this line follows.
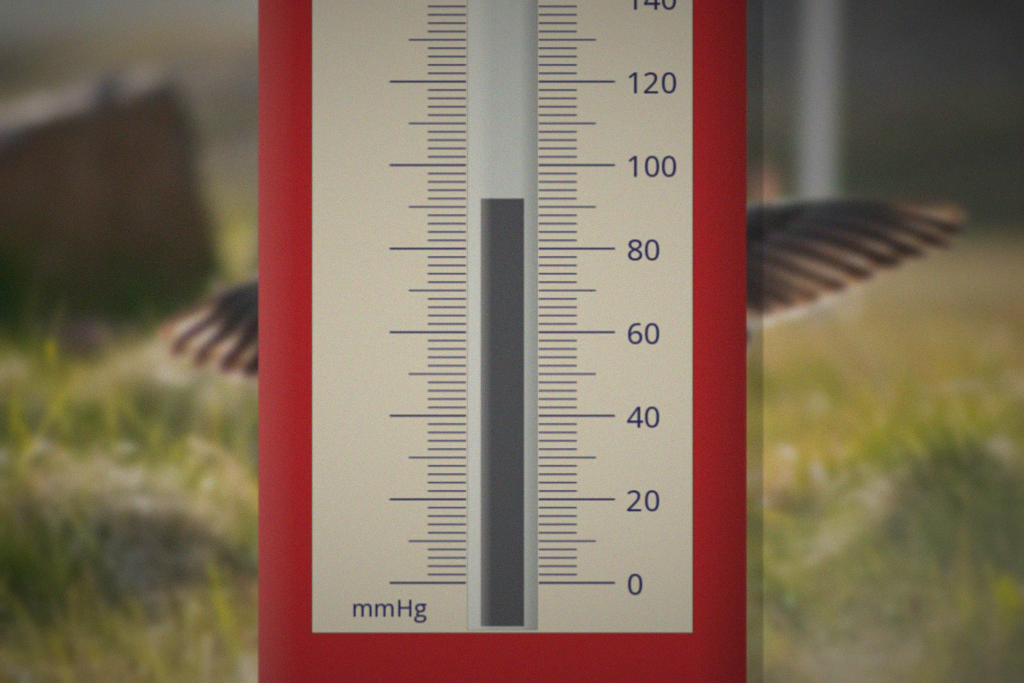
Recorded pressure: 92 mmHg
